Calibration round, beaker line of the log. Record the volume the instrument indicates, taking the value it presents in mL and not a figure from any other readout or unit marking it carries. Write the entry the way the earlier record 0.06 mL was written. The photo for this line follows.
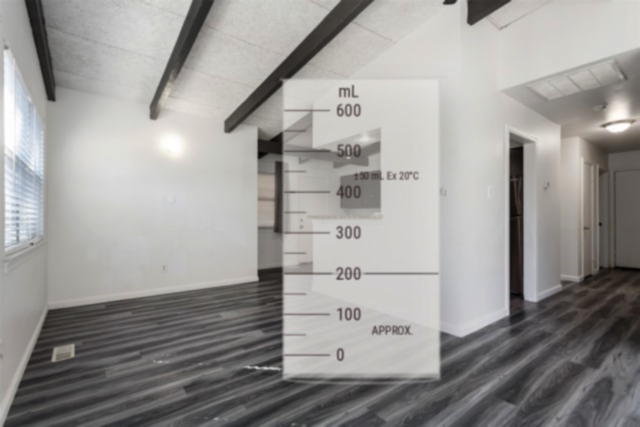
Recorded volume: 200 mL
